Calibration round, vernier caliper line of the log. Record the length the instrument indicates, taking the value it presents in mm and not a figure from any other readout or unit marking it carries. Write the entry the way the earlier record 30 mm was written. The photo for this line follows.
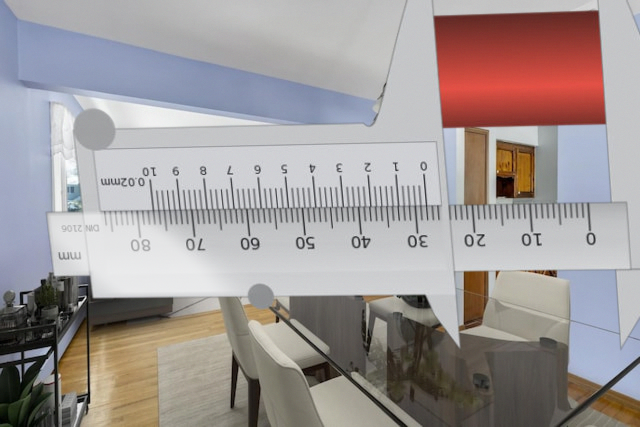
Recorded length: 28.0 mm
